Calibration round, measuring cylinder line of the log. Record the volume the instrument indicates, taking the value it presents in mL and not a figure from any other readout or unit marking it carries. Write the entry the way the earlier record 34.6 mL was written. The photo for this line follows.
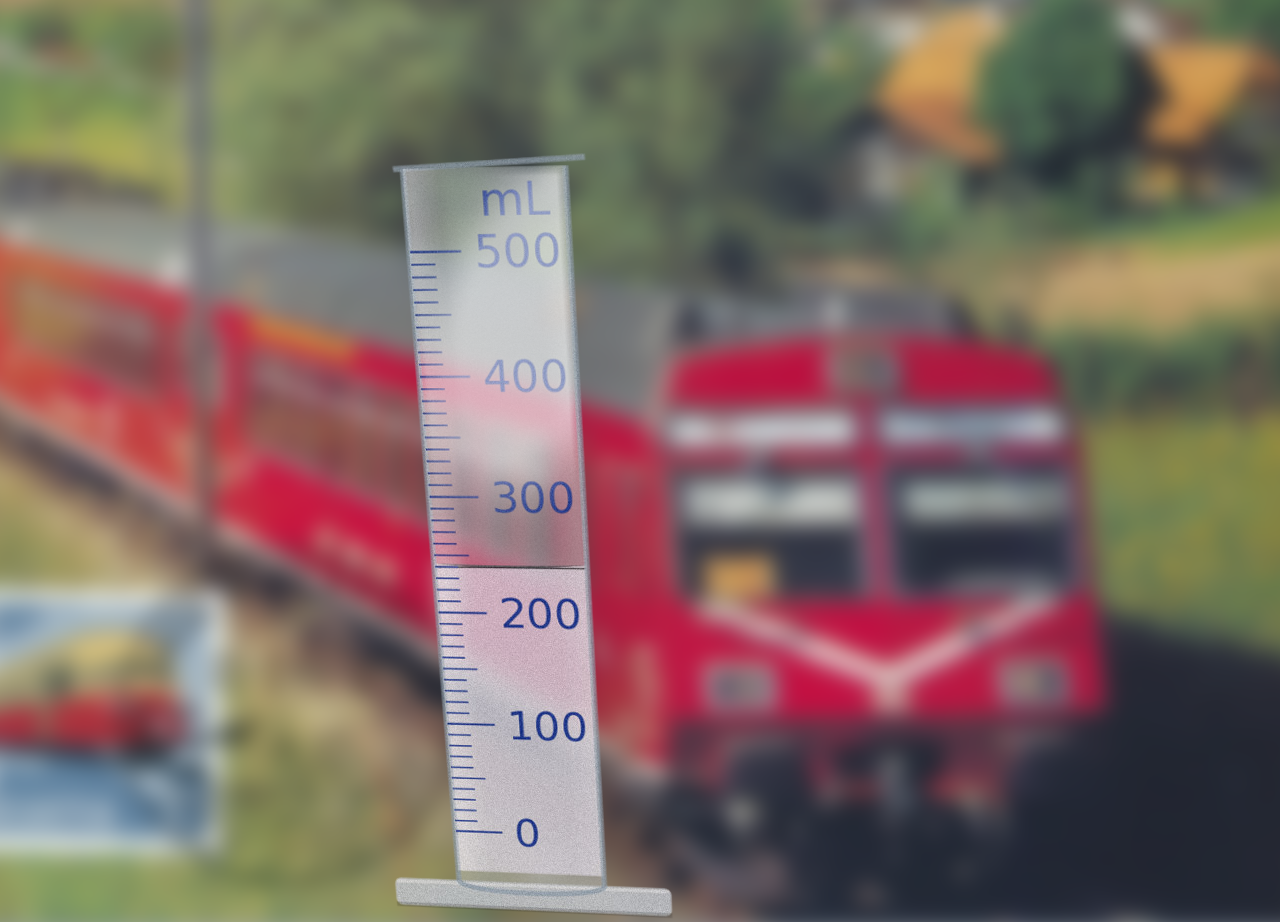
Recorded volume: 240 mL
